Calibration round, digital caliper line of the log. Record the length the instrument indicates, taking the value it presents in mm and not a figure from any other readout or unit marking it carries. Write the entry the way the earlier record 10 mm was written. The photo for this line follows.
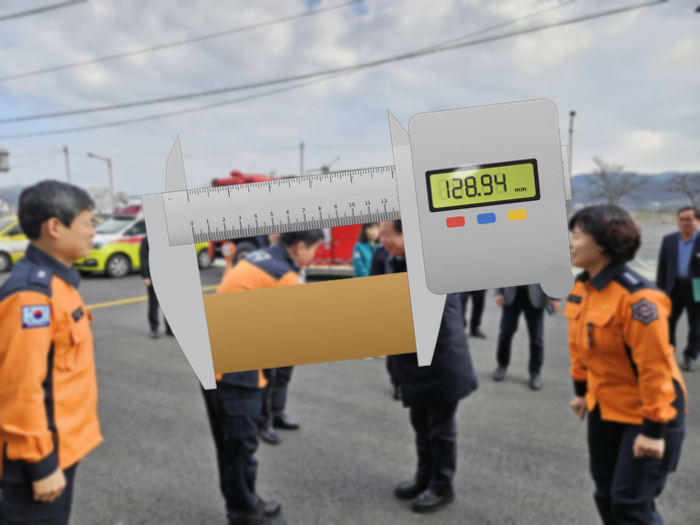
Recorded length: 128.94 mm
